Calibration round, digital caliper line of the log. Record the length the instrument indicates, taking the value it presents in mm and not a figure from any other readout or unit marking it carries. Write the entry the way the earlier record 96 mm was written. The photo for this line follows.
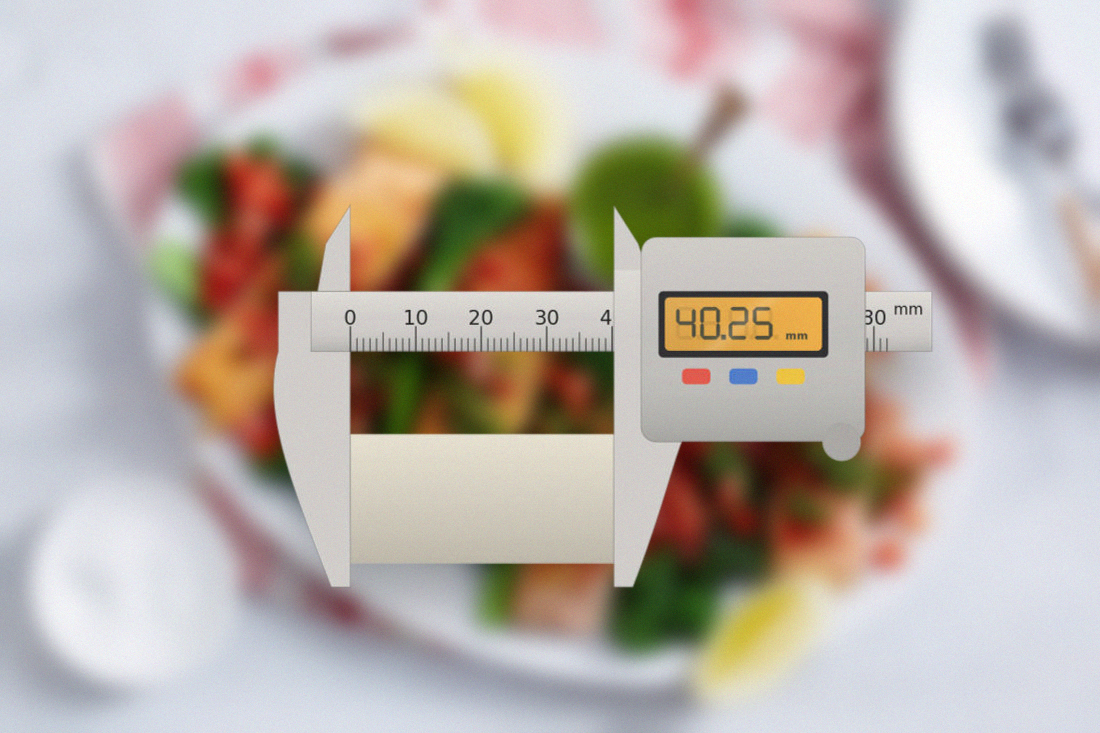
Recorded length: 40.25 mm
